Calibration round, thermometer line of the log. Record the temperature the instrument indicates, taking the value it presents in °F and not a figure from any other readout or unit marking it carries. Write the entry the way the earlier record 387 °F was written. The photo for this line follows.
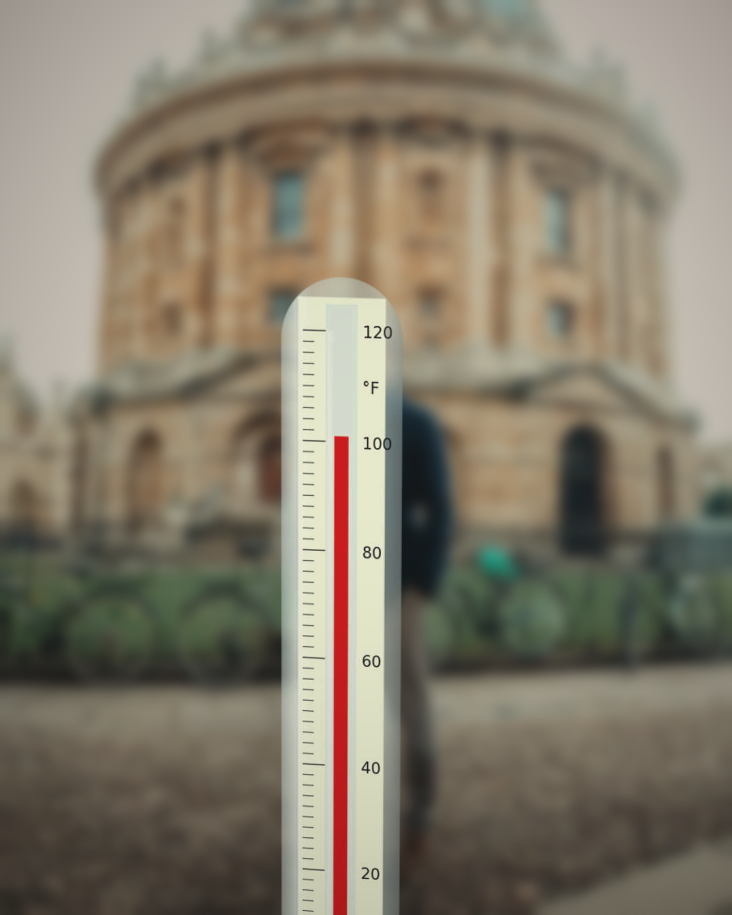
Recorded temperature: 101 °F
